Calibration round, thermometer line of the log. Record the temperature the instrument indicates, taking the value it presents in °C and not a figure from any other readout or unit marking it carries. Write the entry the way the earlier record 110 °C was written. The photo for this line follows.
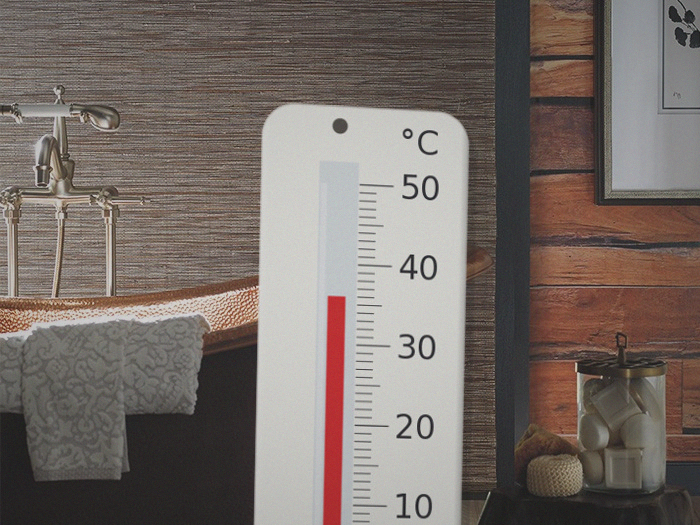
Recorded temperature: 36 °C
